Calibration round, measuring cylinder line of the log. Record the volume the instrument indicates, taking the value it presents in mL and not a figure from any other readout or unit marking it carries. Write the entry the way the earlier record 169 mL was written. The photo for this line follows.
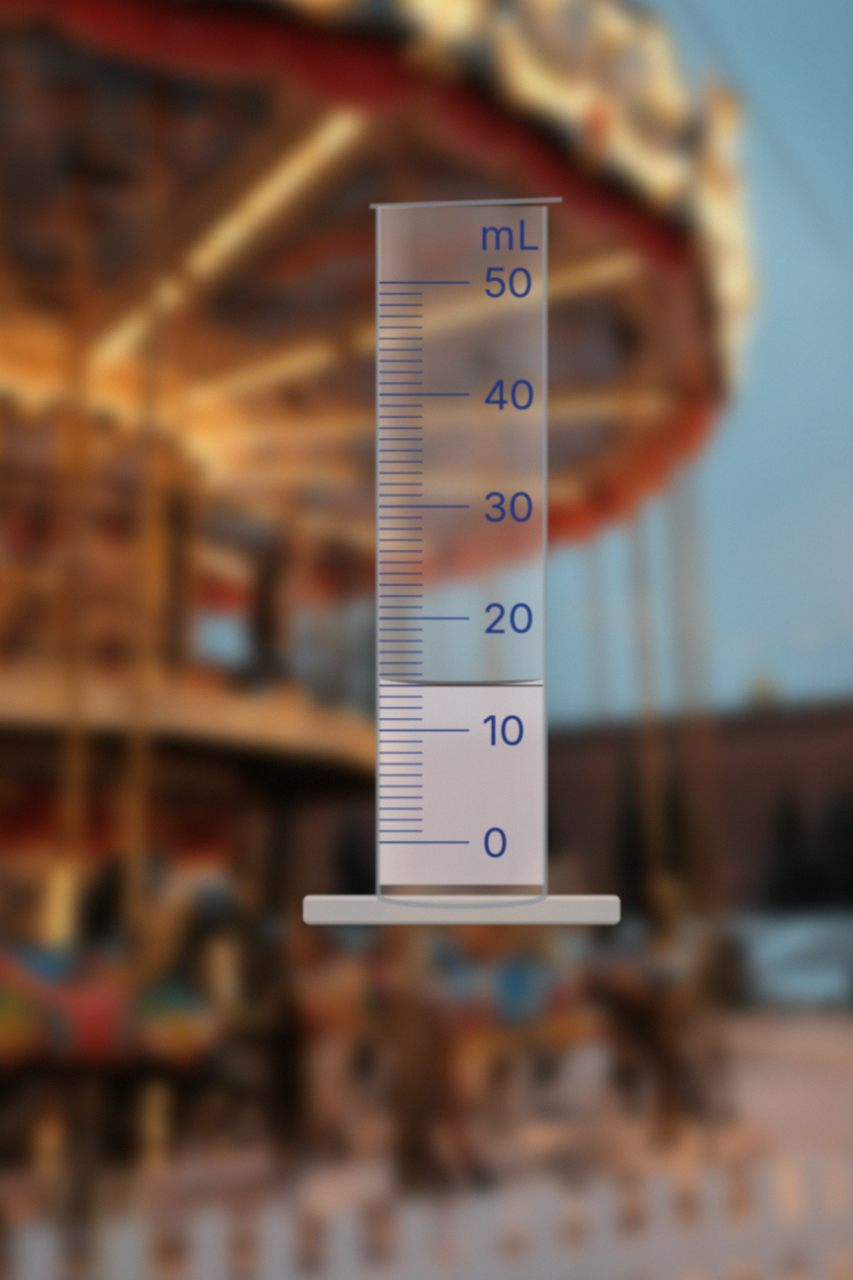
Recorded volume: 14 mL
